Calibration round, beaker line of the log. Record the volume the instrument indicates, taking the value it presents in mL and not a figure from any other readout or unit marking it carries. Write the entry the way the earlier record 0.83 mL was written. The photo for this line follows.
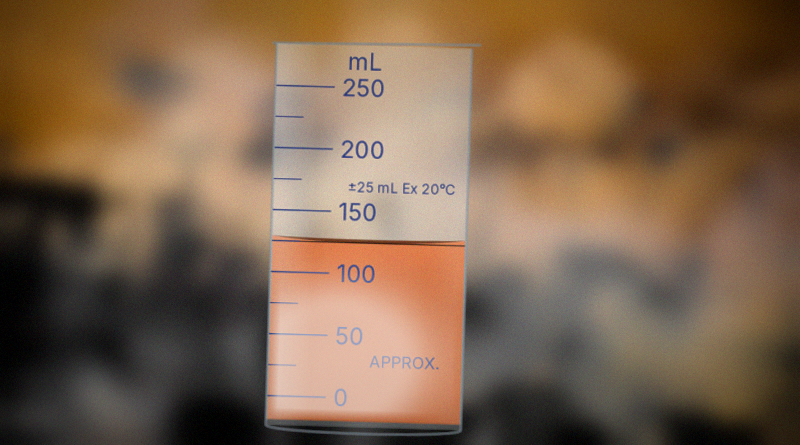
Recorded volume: 125 mL
